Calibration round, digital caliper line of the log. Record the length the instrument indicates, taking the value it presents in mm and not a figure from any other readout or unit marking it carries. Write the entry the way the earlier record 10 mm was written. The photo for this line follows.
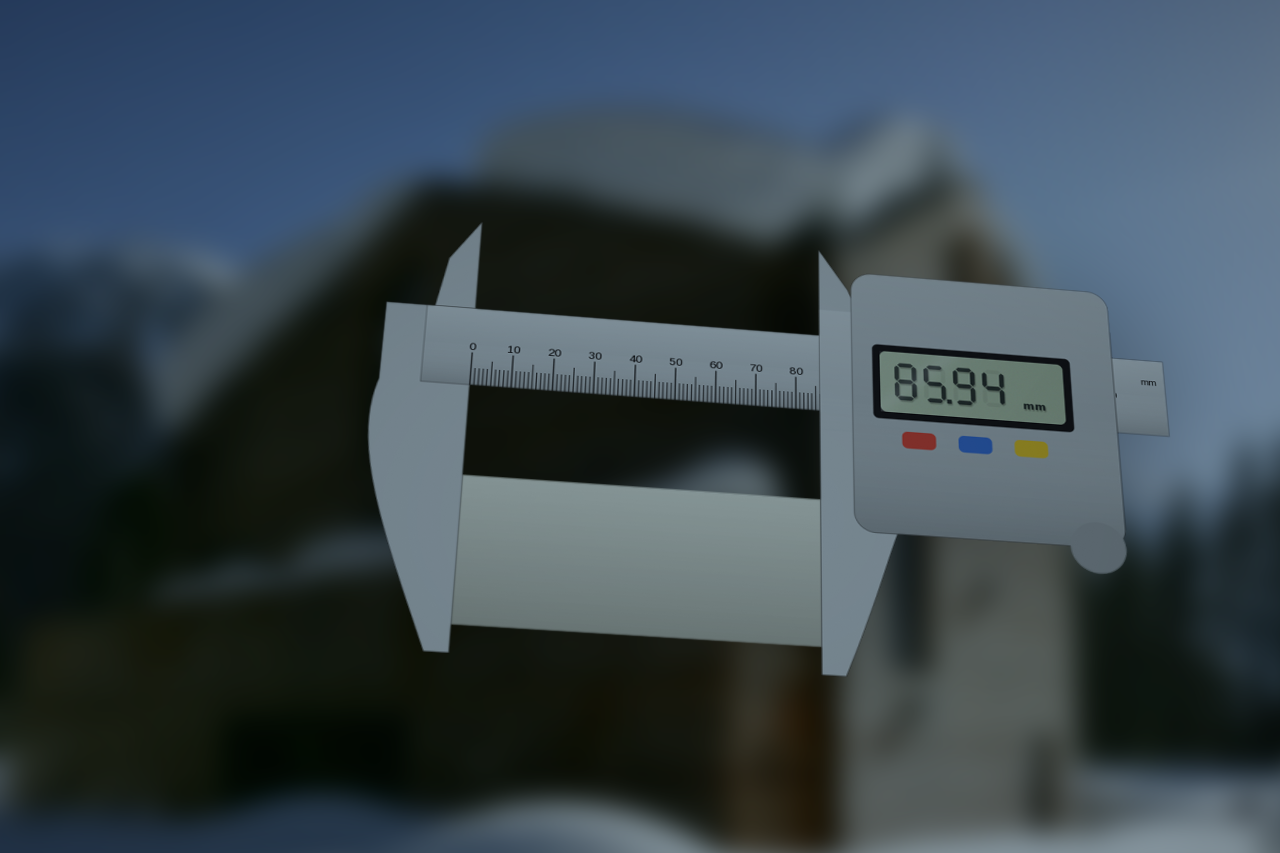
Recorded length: 85.94 mm
